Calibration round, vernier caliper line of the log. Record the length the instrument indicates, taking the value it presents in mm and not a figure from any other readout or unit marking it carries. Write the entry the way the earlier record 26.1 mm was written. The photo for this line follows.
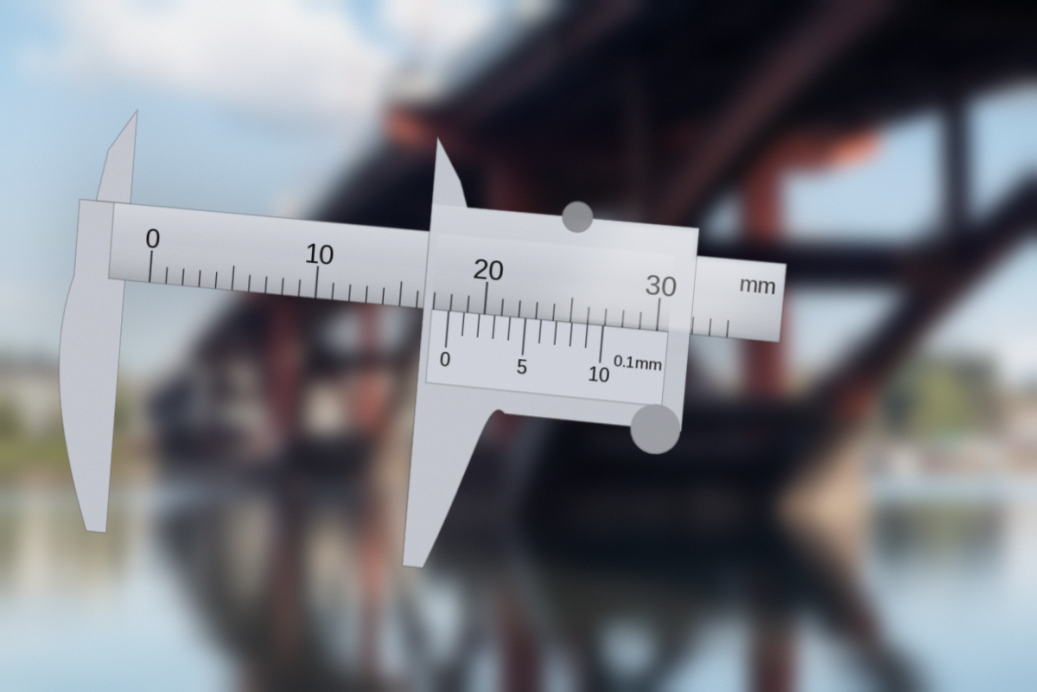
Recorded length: 17.9 mm
